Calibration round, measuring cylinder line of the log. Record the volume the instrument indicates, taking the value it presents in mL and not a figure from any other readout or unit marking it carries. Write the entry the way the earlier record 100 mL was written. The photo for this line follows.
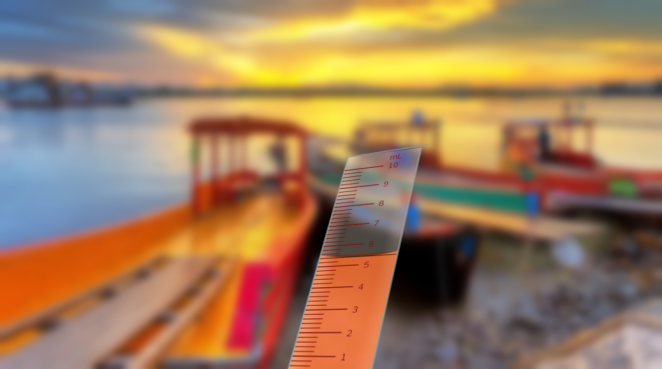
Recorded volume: 5.4 mL
